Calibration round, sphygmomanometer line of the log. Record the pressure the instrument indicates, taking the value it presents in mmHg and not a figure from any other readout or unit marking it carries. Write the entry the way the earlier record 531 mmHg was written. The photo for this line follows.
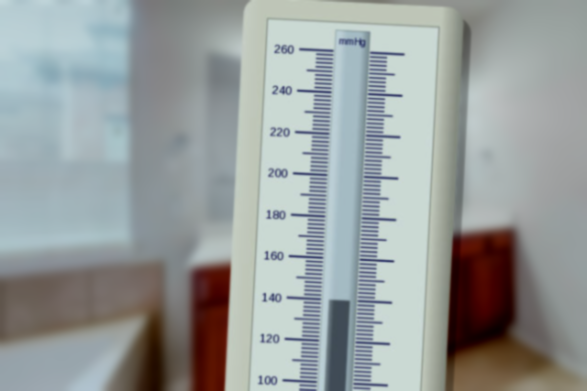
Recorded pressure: 140 mmHg
